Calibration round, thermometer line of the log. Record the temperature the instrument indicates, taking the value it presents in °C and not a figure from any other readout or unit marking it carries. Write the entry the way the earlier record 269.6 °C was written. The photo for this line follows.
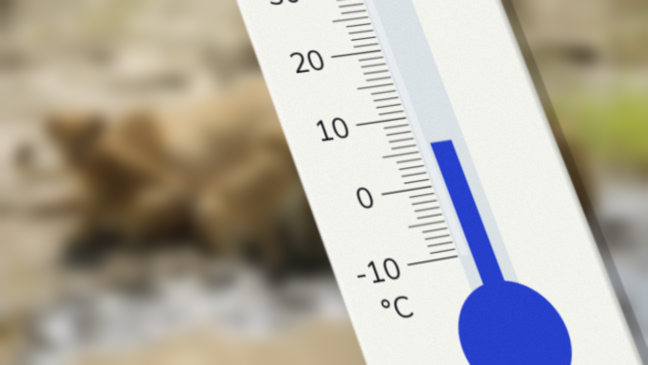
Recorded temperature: 6 °C
